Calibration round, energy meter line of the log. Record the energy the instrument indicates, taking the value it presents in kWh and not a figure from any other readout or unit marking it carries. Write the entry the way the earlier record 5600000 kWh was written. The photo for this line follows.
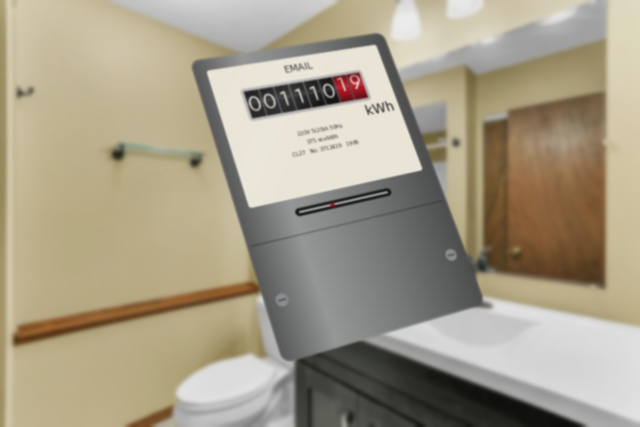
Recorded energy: 1110.19 kWh
